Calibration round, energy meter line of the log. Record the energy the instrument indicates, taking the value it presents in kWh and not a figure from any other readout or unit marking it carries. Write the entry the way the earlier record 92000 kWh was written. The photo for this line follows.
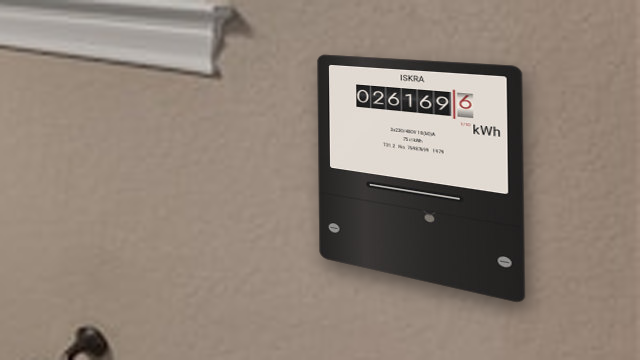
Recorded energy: 26169.6 kWh
